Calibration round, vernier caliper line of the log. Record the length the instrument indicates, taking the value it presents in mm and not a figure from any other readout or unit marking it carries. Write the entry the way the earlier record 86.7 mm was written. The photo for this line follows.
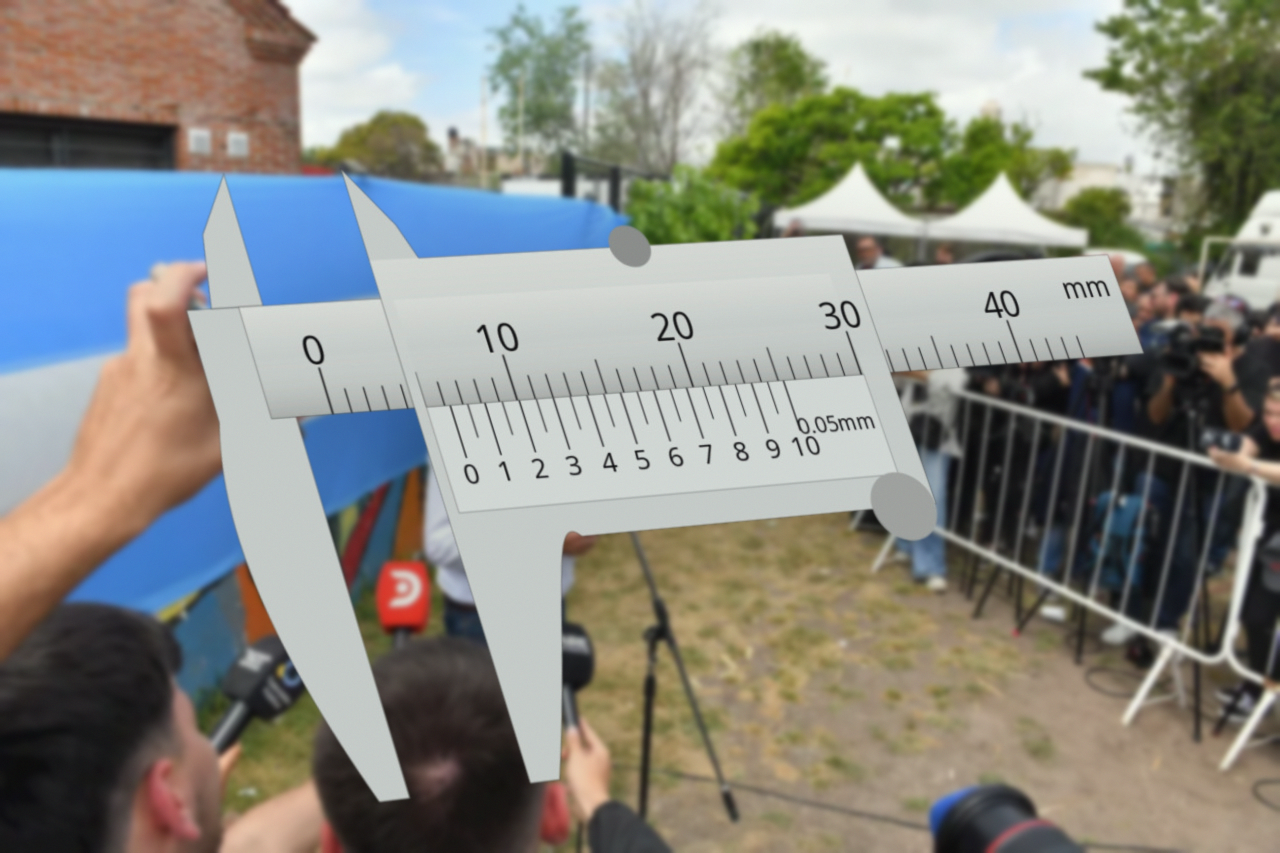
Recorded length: 6.3 mm
